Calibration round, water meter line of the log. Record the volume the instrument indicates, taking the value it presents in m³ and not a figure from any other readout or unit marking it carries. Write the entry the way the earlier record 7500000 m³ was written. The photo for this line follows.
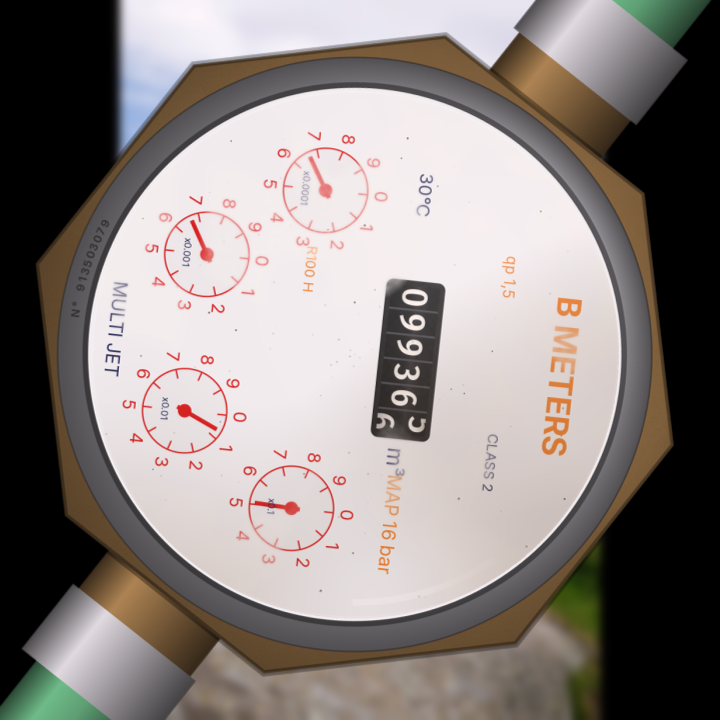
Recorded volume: 99365.5066 m³
